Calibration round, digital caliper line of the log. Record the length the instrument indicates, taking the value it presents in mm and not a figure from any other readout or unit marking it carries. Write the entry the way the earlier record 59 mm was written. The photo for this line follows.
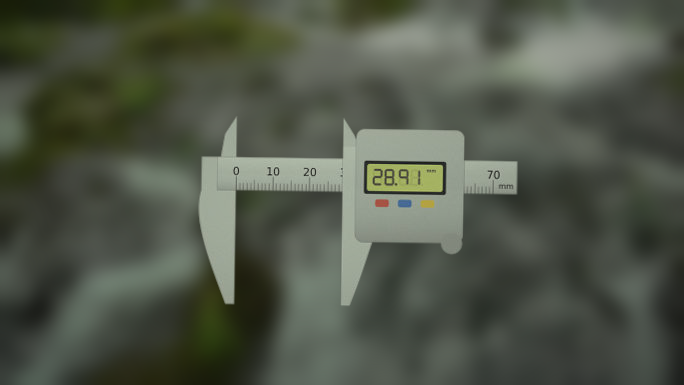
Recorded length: 28.91 mm
